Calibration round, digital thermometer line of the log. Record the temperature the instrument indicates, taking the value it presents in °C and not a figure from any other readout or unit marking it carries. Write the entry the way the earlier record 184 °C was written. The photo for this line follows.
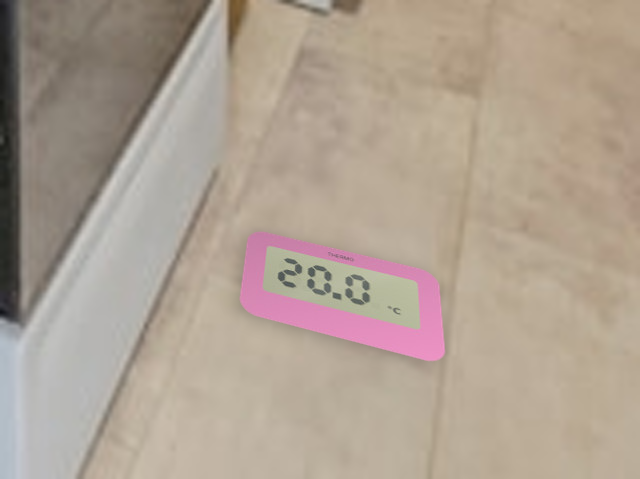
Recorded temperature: 20.0 °C
